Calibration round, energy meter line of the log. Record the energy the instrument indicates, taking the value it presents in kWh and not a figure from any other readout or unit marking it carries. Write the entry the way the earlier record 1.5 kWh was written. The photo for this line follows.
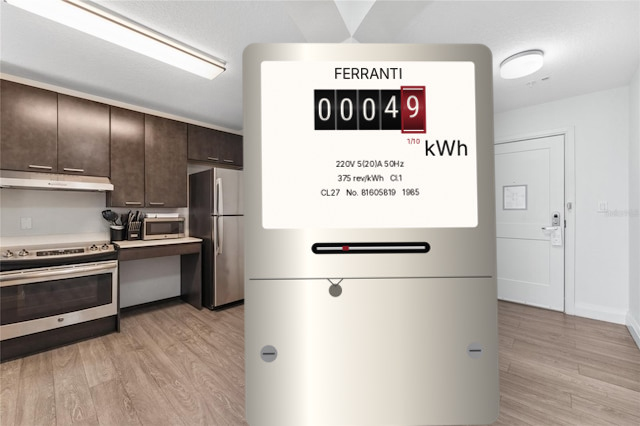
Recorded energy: 4.9 kWh
